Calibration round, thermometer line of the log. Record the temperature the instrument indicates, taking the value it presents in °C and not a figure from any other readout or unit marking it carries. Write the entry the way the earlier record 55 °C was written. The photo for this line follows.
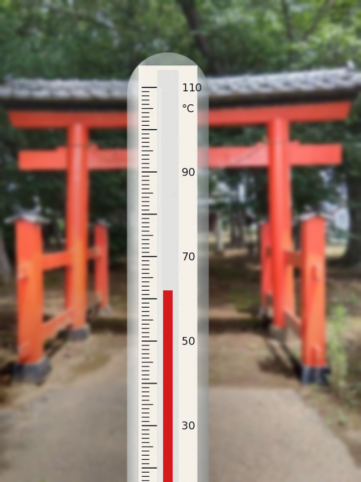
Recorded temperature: 62 °C
